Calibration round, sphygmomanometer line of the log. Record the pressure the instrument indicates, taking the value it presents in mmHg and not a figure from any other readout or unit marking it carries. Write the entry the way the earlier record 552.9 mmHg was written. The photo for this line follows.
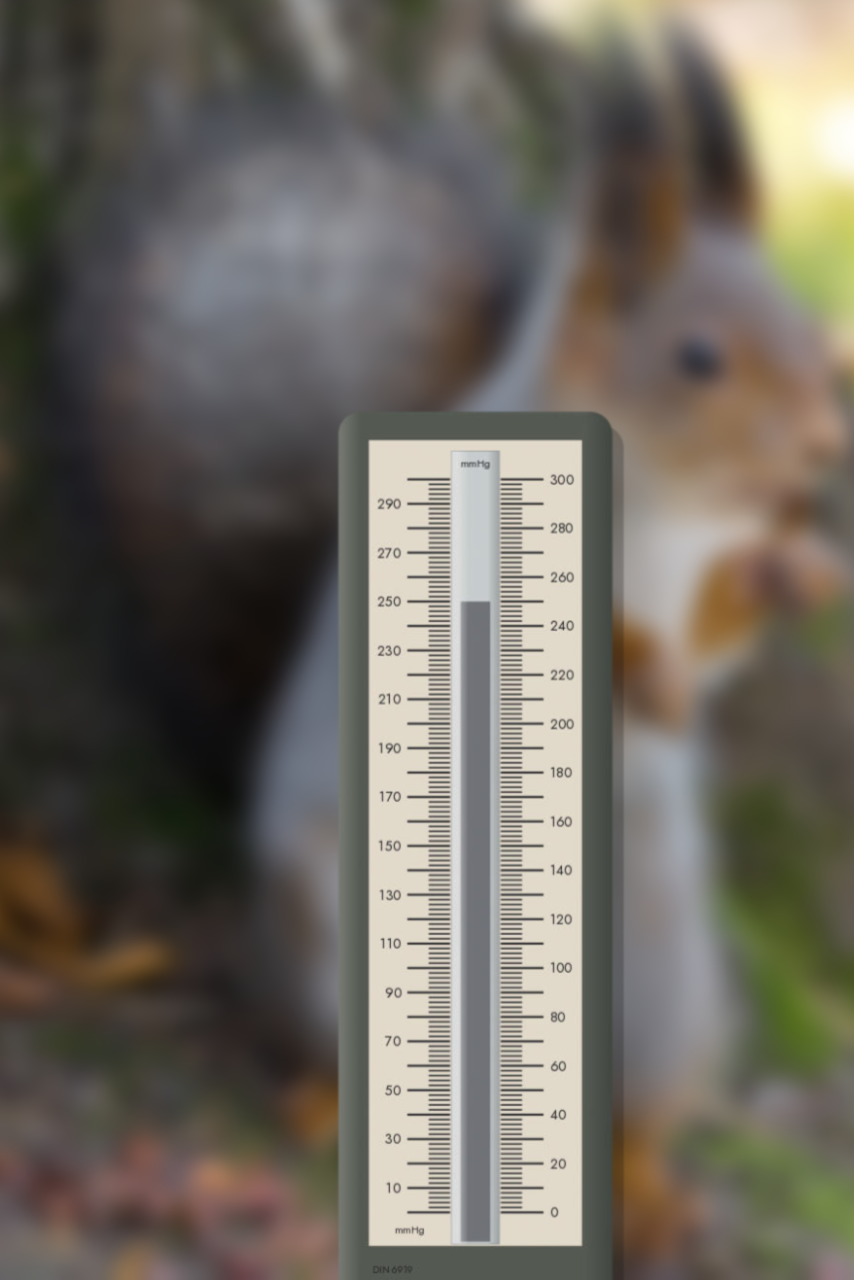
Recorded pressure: 250 mmHg
